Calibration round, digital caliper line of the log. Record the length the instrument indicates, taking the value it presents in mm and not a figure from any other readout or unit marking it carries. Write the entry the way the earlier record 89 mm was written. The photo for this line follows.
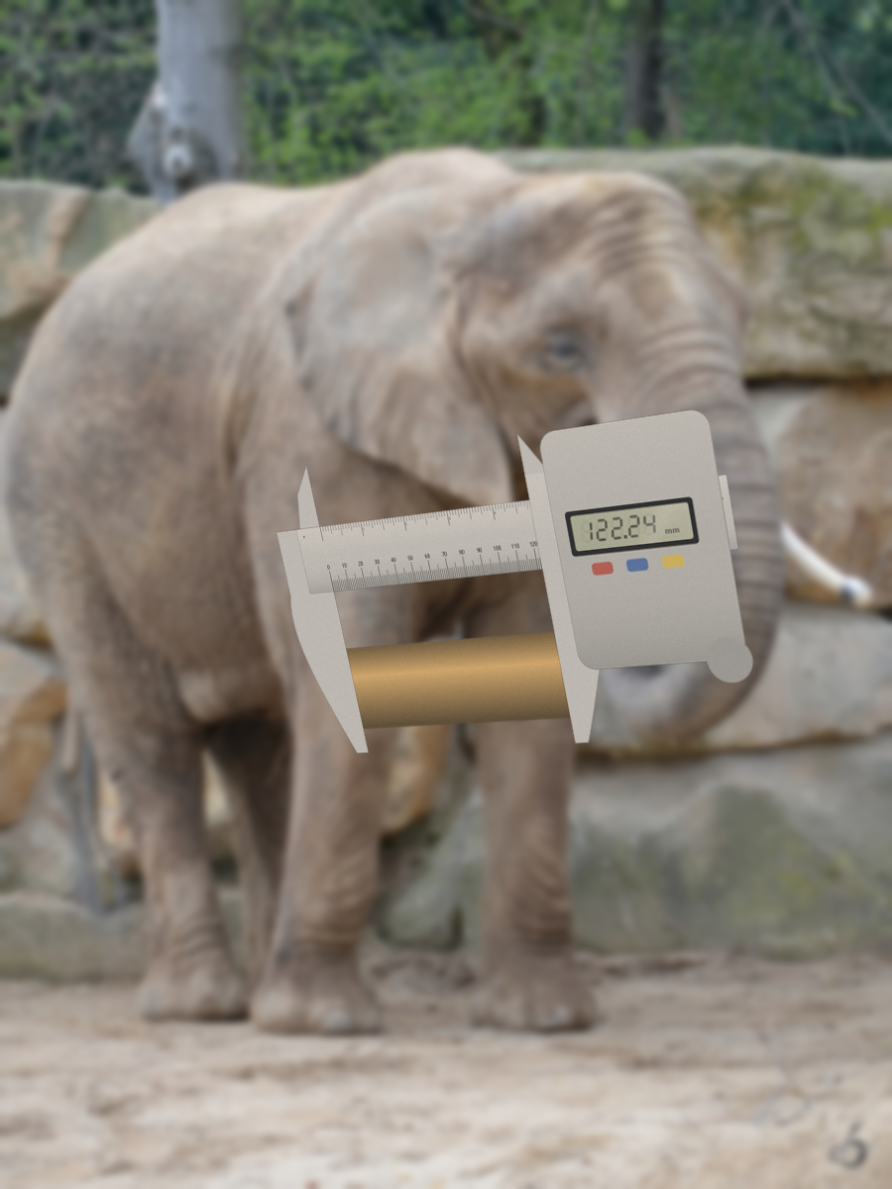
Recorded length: 122.24 mm
